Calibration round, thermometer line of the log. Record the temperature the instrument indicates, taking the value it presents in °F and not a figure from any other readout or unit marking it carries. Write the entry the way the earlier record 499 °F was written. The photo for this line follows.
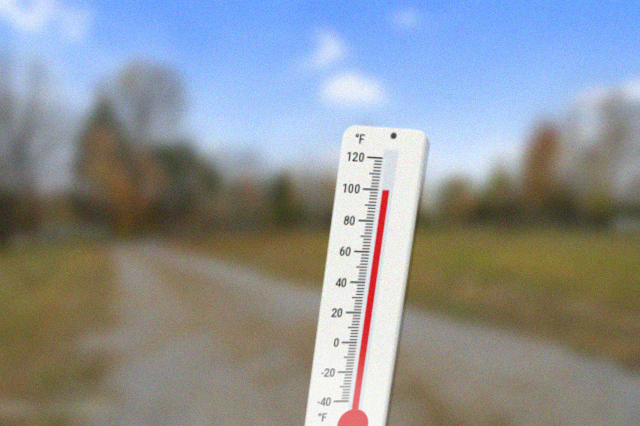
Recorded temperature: 100 °F
